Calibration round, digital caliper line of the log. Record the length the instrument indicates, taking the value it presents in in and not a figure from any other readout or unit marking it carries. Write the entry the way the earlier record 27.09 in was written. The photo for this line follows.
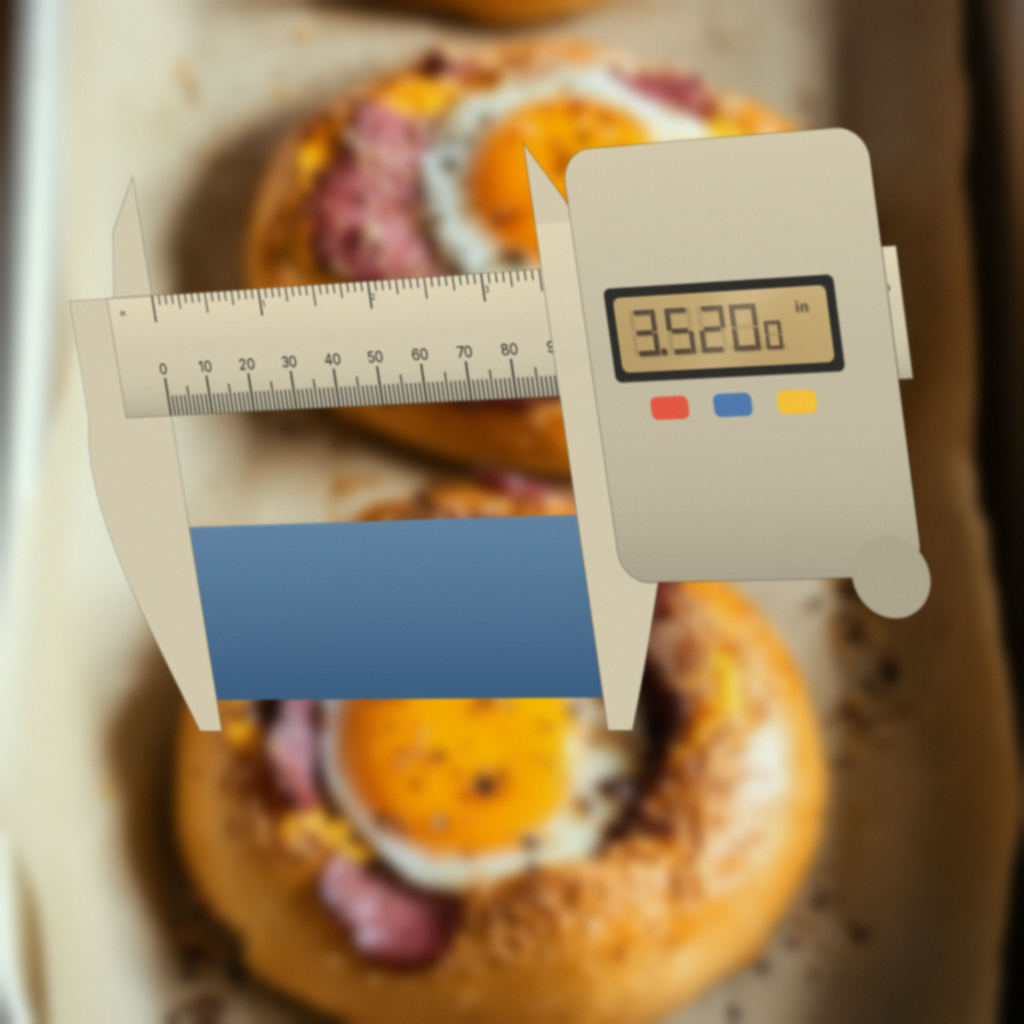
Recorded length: 3.5200 in
